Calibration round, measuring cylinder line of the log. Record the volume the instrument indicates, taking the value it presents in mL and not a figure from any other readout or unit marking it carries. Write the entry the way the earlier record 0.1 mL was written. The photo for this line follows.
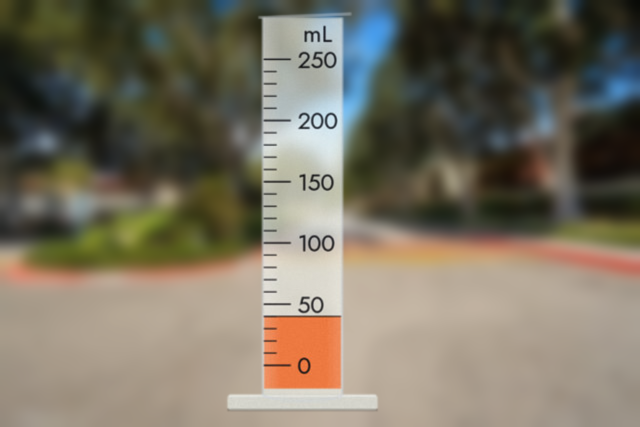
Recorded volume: 40 mL
